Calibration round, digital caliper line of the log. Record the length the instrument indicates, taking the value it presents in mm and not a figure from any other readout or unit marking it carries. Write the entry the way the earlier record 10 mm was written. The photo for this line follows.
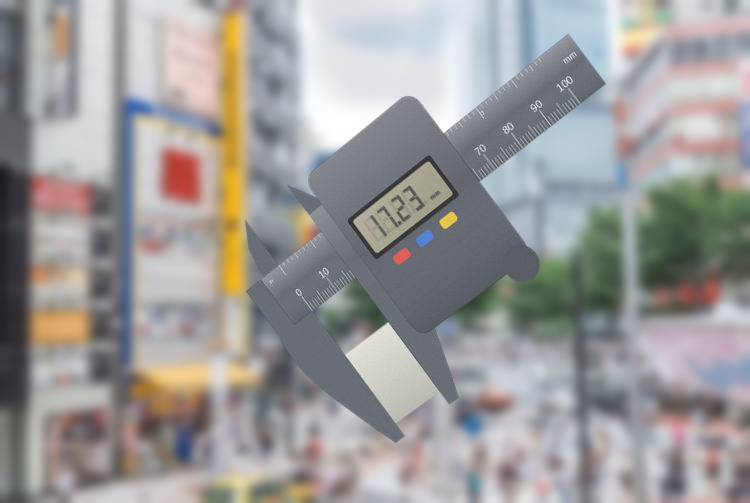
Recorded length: 17.23 mm
